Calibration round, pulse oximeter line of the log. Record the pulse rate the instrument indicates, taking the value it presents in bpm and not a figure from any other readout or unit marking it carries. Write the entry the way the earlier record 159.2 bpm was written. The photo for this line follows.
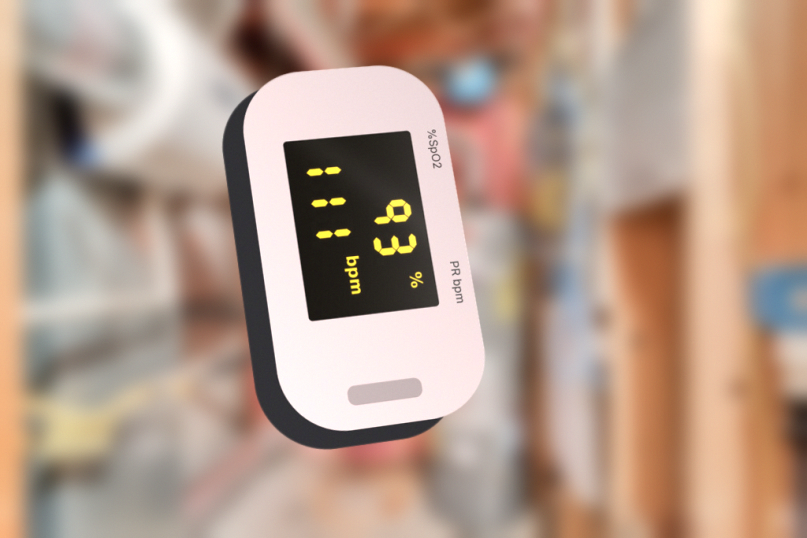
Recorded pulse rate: 111 bpm
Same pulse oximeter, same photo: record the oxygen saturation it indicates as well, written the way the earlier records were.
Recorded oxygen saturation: 93 %
